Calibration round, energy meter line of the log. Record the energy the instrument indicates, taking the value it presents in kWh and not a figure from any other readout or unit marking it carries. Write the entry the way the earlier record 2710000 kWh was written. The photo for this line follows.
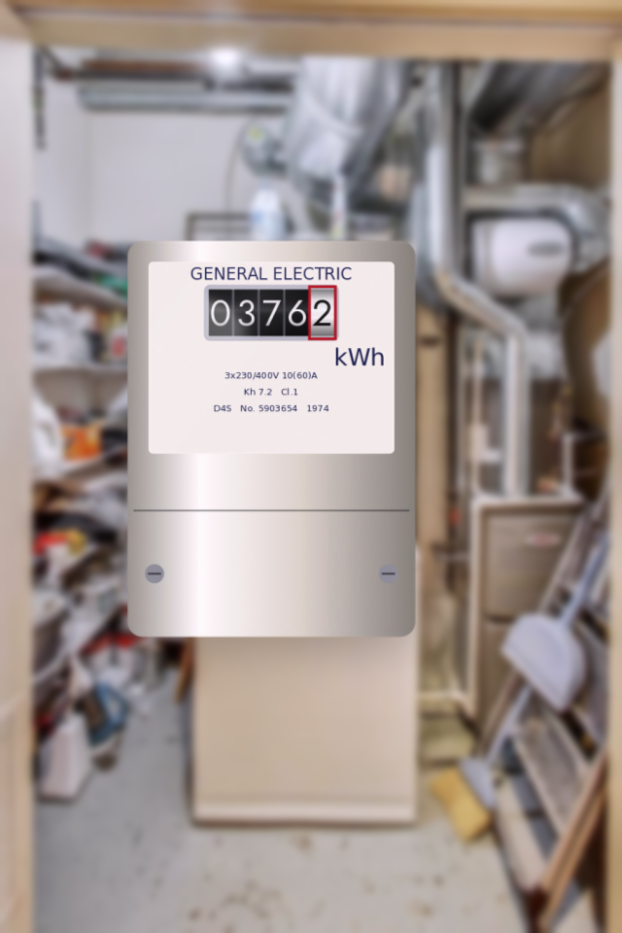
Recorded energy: 376.2 kWh
